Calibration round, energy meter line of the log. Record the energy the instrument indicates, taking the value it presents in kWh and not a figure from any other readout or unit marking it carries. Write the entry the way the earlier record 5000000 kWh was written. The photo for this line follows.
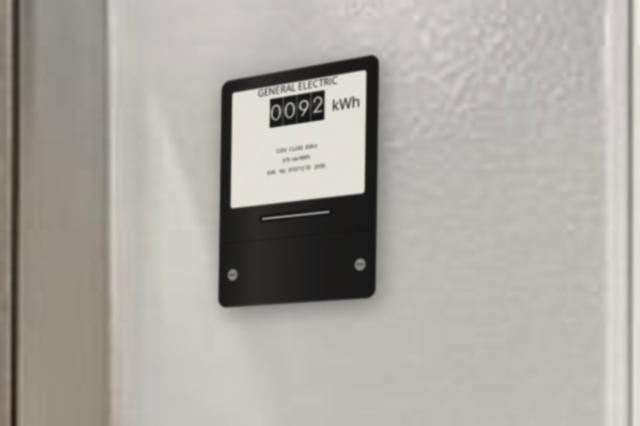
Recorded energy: 92 kWh
